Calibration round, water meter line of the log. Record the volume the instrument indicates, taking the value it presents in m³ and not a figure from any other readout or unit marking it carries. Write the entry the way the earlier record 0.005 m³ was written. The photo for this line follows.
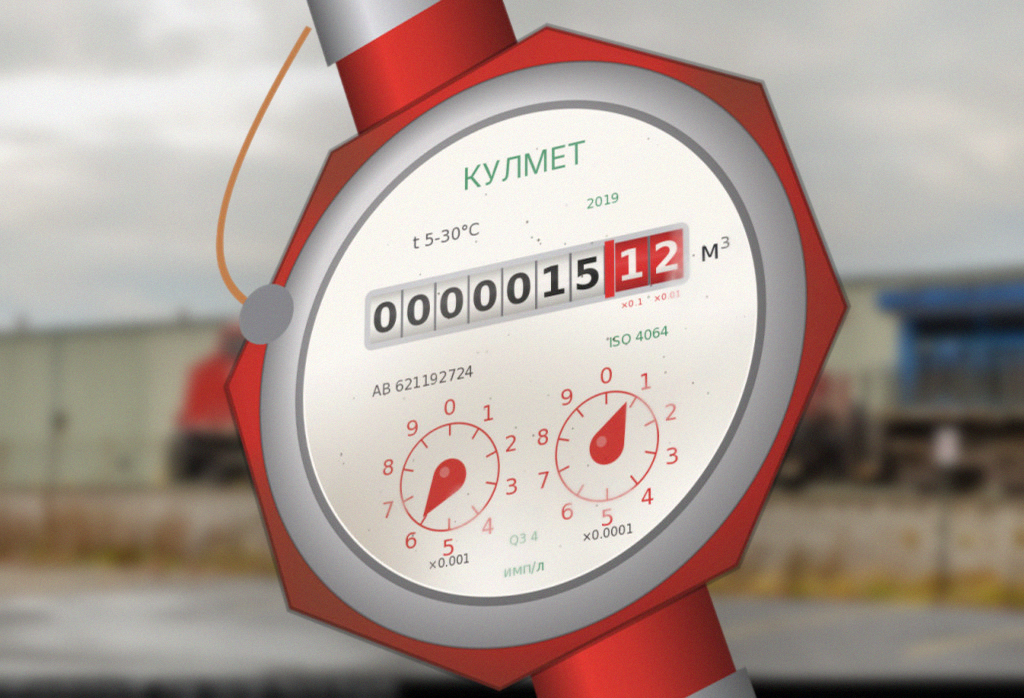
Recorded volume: 15.1260 m³
